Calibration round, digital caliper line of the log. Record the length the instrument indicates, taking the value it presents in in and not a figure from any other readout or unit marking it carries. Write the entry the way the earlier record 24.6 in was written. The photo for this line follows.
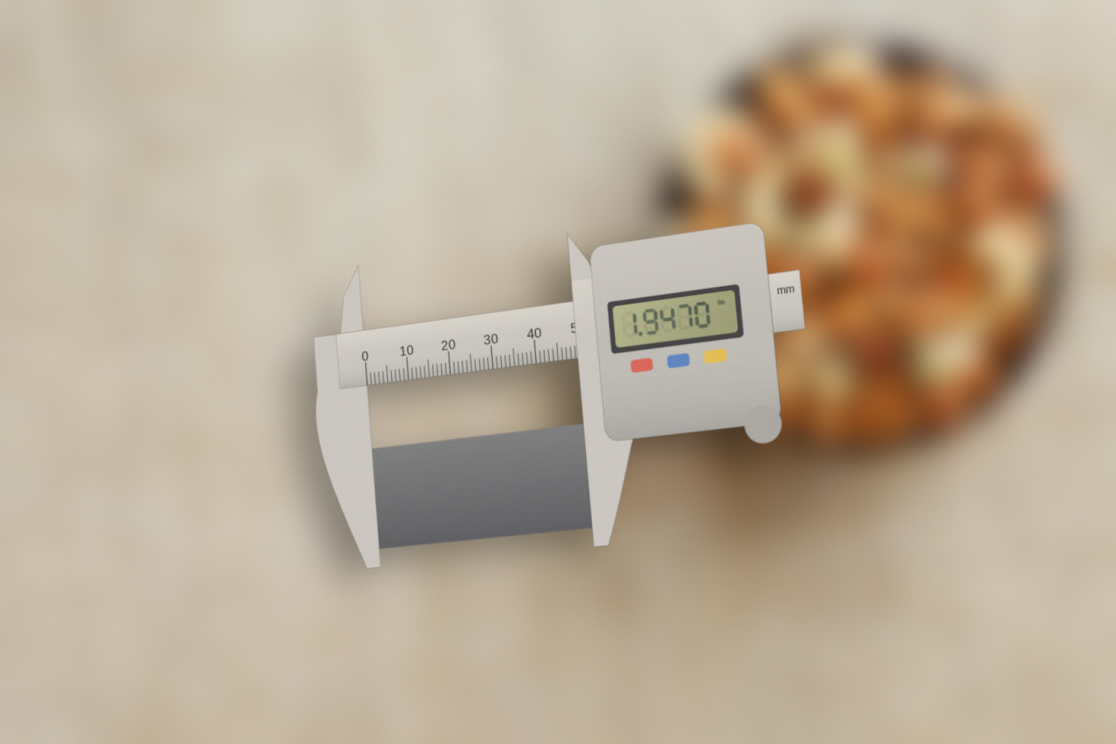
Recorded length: 1.9470 in
